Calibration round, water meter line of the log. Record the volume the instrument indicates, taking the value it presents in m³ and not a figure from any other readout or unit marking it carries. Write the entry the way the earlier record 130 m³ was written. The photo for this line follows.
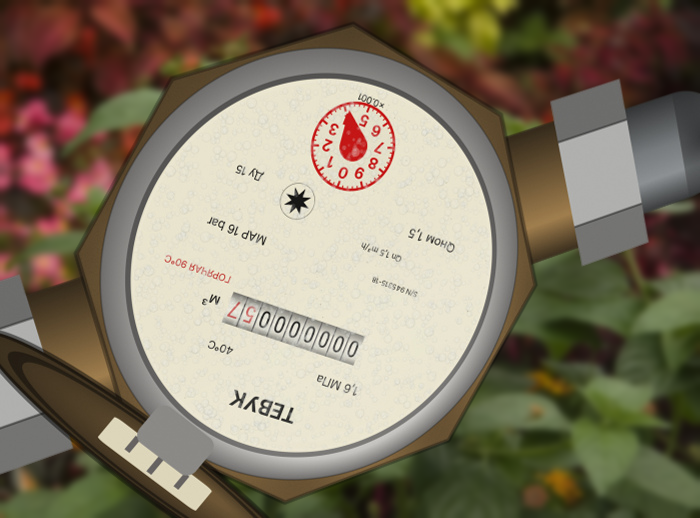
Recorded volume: 0.574 m³
